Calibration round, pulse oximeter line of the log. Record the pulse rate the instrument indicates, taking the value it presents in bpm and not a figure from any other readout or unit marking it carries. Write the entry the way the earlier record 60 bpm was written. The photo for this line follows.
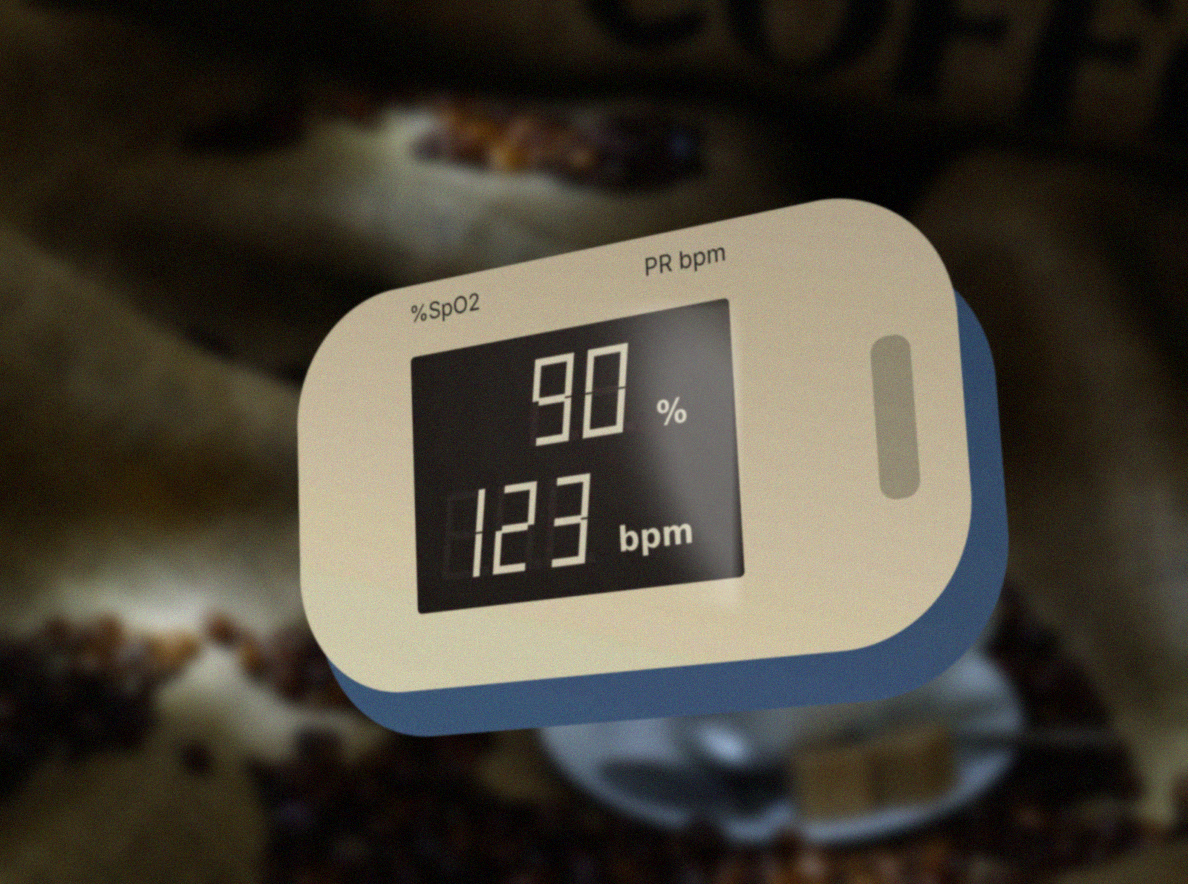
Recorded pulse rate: 123 bpm
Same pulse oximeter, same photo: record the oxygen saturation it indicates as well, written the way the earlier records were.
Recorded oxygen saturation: 90 %
